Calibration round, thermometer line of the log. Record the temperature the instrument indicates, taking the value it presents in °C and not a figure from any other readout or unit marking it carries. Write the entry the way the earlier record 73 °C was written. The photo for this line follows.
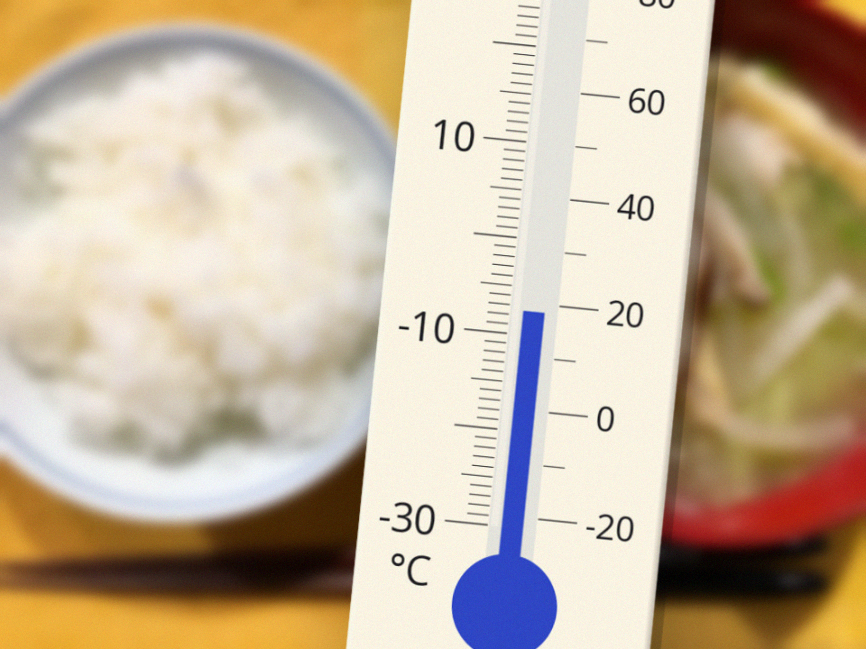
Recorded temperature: -7.5 °C
